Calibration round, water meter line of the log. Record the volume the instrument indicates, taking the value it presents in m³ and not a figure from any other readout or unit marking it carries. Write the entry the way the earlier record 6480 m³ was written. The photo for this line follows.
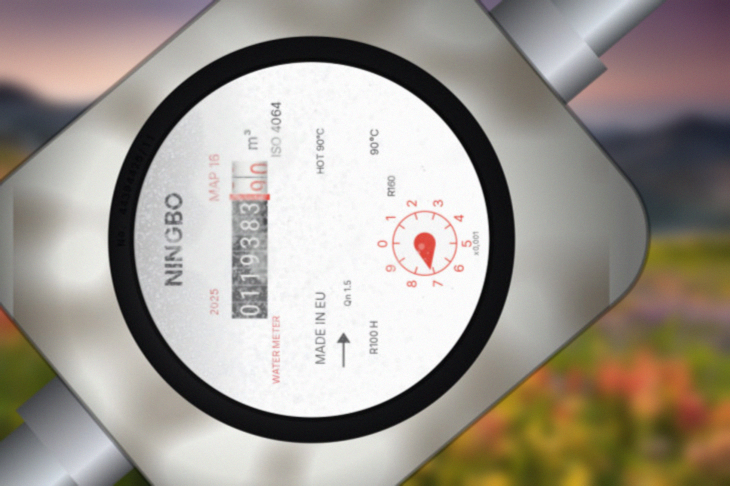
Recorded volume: 119383.897 m³
